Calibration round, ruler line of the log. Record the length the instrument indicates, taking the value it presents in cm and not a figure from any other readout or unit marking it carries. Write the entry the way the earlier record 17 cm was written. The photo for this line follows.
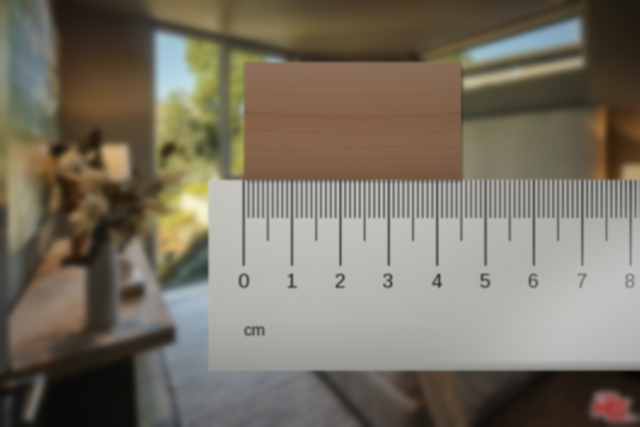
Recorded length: 4.5 cm
